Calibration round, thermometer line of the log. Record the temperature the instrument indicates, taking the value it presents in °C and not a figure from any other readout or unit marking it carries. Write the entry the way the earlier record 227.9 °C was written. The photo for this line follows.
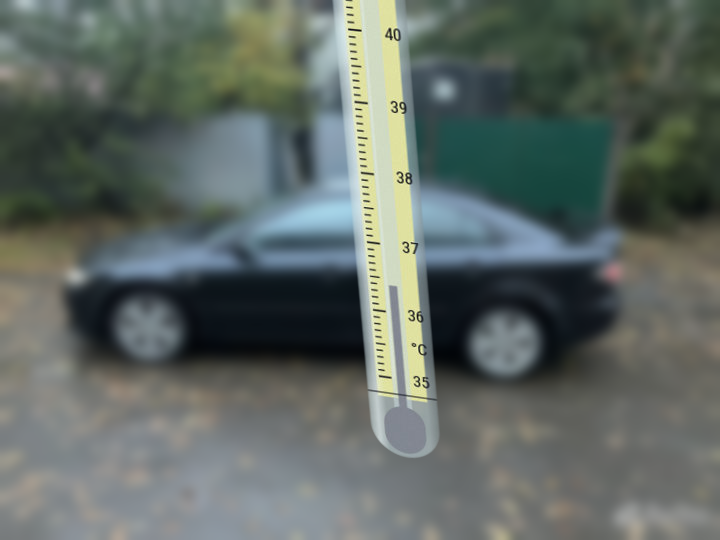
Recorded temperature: 36.4 °C
